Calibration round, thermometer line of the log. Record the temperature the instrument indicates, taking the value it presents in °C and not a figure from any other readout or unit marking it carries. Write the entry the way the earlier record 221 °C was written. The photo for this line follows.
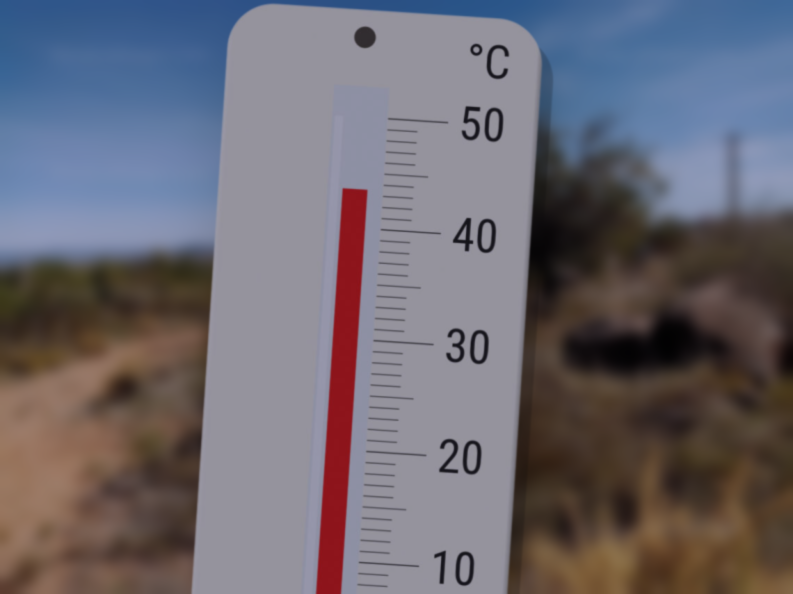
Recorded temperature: 43.5 °C
